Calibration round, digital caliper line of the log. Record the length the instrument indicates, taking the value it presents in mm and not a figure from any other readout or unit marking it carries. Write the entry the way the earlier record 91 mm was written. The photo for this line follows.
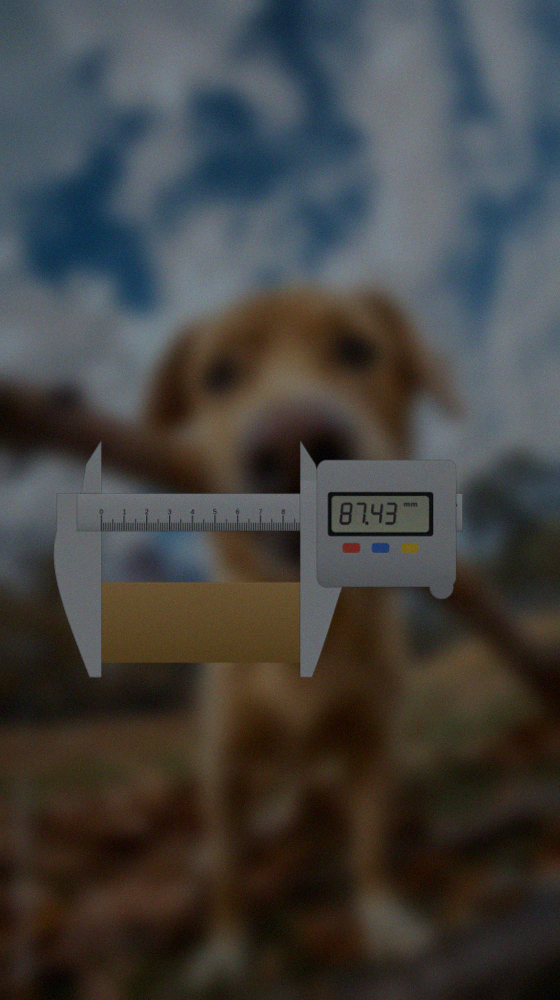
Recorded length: 87.43 mm
